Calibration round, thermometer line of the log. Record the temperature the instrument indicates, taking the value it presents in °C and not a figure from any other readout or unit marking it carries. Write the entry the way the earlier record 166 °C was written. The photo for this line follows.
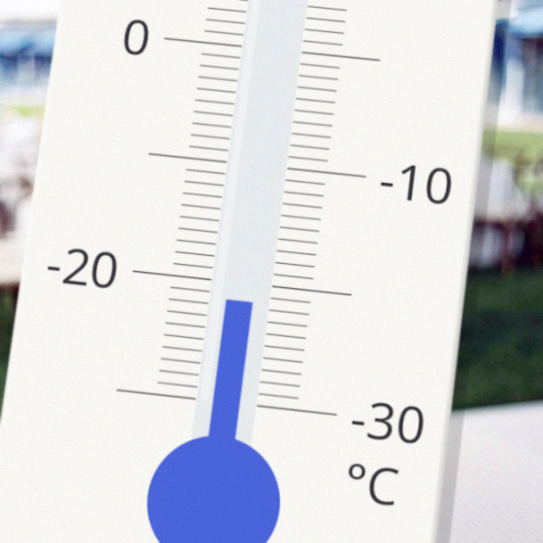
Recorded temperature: -21.5 °C
